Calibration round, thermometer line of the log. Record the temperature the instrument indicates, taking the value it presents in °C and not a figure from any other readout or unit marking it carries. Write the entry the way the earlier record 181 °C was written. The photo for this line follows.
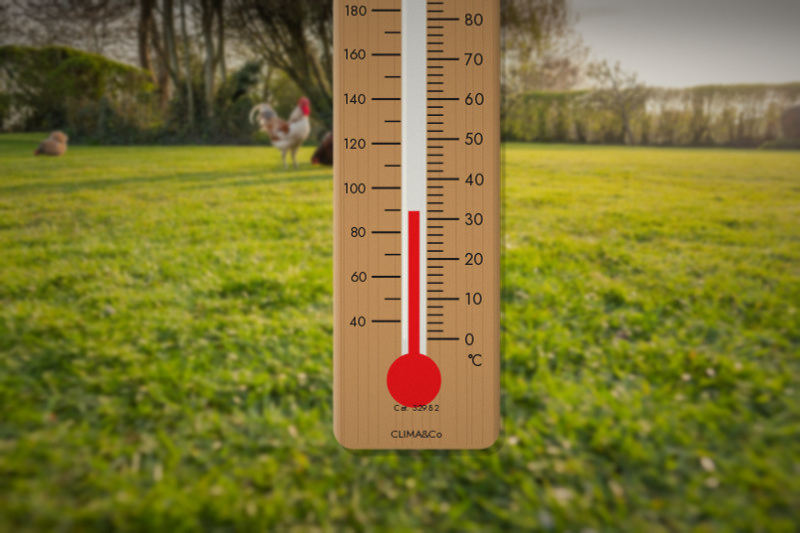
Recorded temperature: 32 °C
